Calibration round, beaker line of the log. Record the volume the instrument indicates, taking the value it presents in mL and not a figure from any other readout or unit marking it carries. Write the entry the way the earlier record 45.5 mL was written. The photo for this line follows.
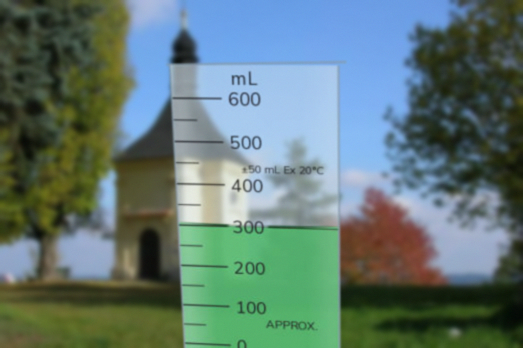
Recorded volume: 300 mL
